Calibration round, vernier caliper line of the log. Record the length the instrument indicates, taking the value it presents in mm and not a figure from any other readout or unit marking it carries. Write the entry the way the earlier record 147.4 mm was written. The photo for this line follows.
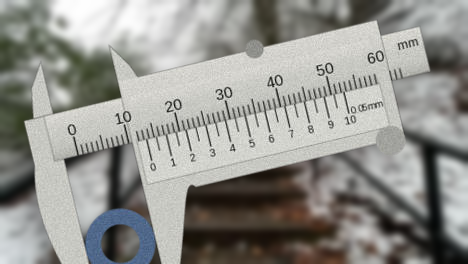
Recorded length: 13.5 mm
